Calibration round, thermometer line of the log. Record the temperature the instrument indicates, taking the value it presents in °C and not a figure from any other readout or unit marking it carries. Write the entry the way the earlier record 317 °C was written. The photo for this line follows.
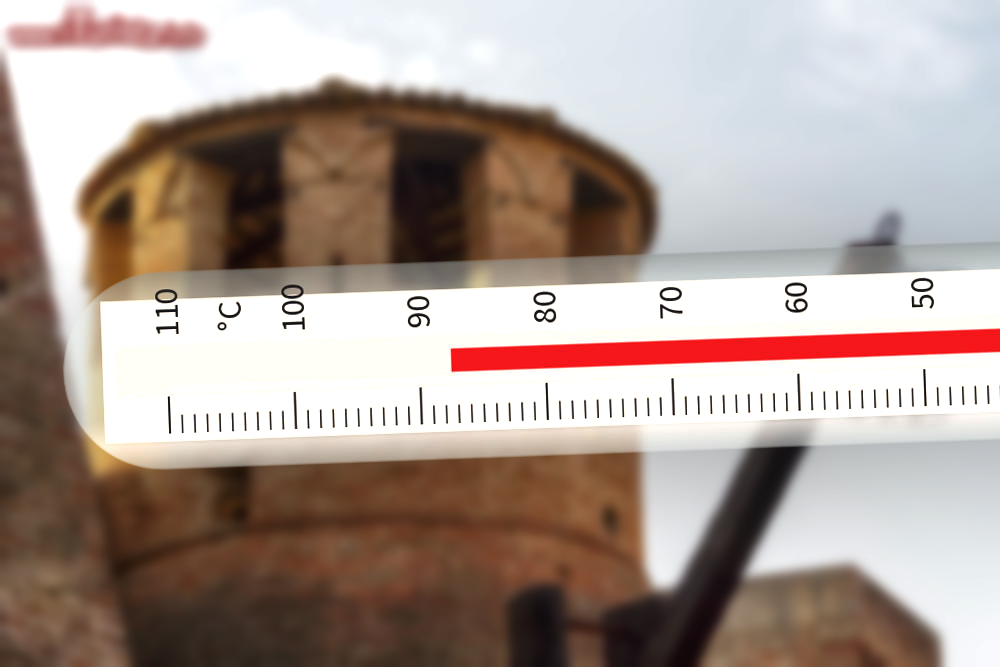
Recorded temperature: 87.5 °C
